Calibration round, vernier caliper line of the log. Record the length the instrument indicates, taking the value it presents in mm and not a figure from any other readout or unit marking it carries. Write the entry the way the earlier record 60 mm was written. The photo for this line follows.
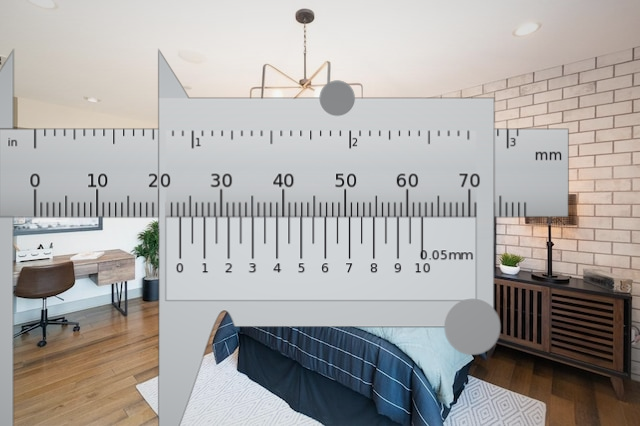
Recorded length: 23.4 mm
